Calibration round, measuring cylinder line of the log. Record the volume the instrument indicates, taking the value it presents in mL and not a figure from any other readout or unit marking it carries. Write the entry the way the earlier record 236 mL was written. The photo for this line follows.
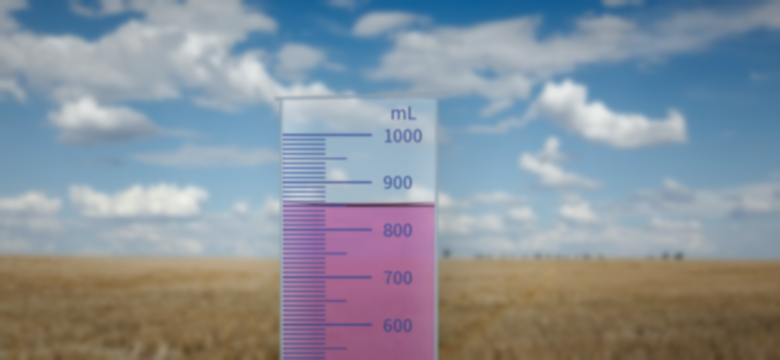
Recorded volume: 850 mL
